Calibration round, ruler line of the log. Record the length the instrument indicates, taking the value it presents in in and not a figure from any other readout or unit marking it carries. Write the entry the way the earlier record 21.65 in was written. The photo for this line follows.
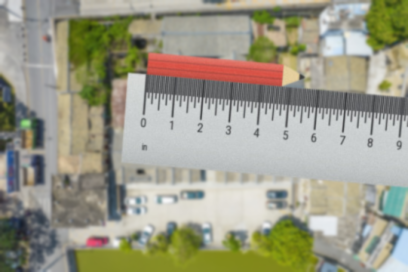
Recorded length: 5.5 in
